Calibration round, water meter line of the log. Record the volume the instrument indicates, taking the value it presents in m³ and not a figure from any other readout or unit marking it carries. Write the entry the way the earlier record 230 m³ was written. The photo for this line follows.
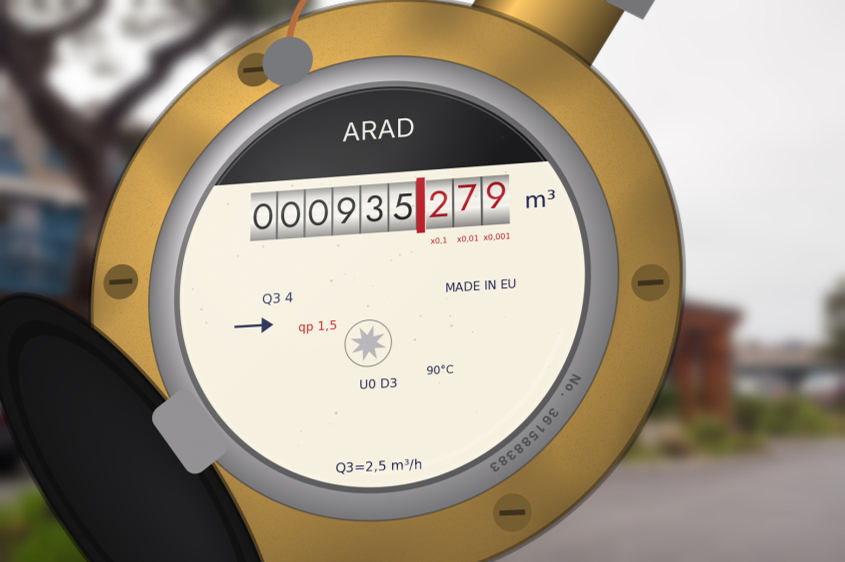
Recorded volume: 935.279 m³
